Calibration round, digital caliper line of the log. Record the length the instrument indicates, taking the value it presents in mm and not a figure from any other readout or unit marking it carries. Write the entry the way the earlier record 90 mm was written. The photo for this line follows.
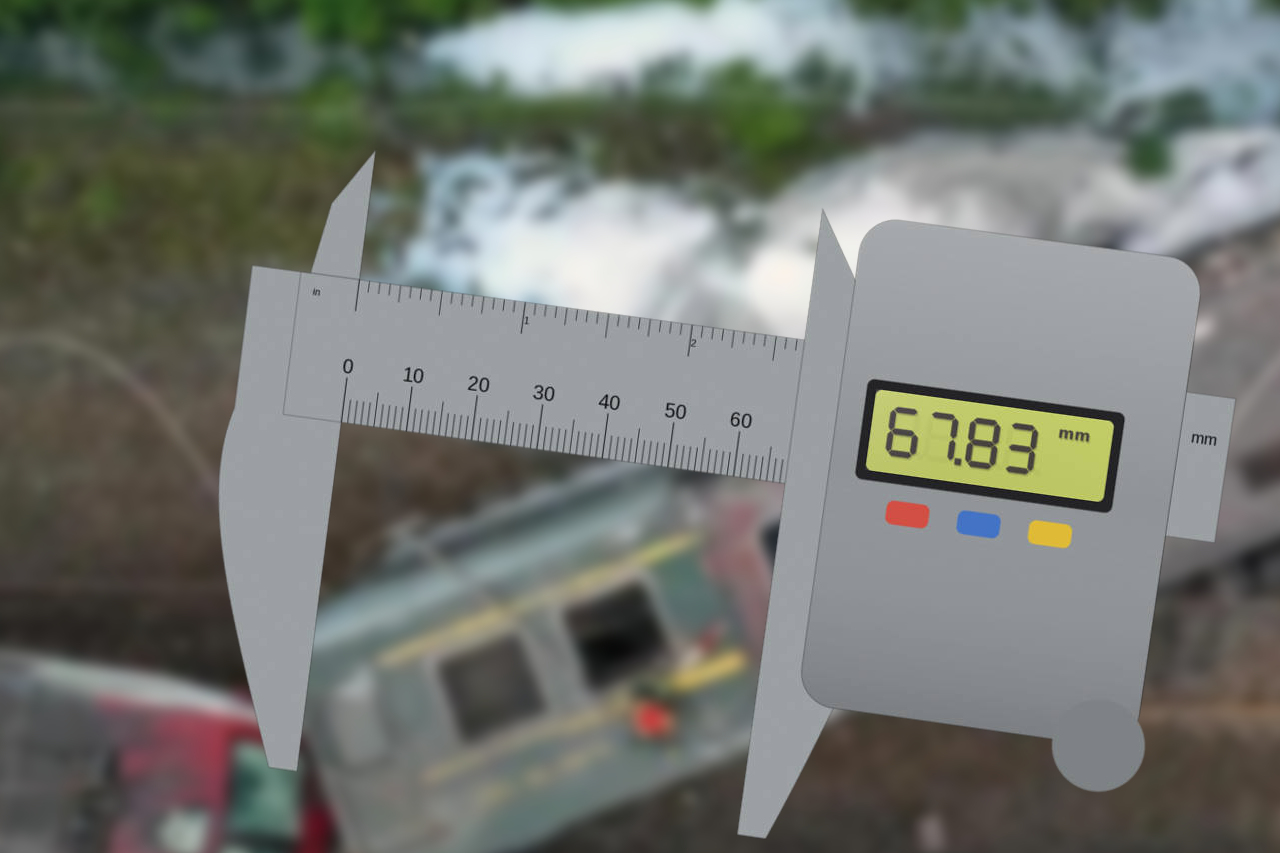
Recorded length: 67.83 mm
